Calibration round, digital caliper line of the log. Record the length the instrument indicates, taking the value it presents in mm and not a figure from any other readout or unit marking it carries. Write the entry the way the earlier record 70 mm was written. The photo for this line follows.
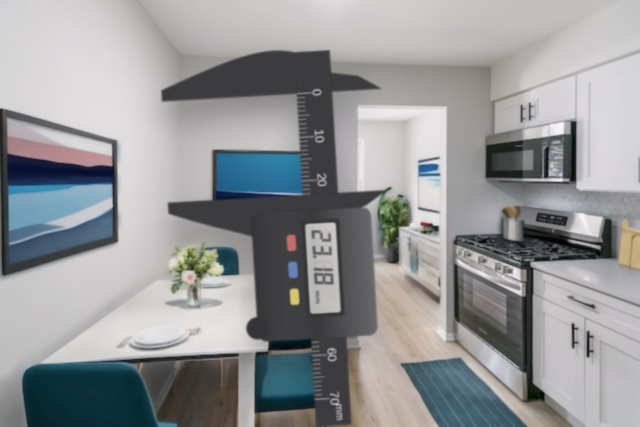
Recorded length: 23.18 mm
